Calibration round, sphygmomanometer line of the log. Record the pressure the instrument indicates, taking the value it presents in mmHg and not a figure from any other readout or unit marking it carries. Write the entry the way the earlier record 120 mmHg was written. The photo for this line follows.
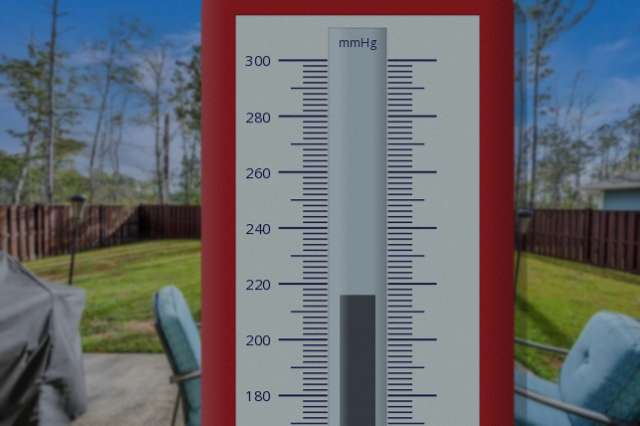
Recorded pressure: 216 mmHg
